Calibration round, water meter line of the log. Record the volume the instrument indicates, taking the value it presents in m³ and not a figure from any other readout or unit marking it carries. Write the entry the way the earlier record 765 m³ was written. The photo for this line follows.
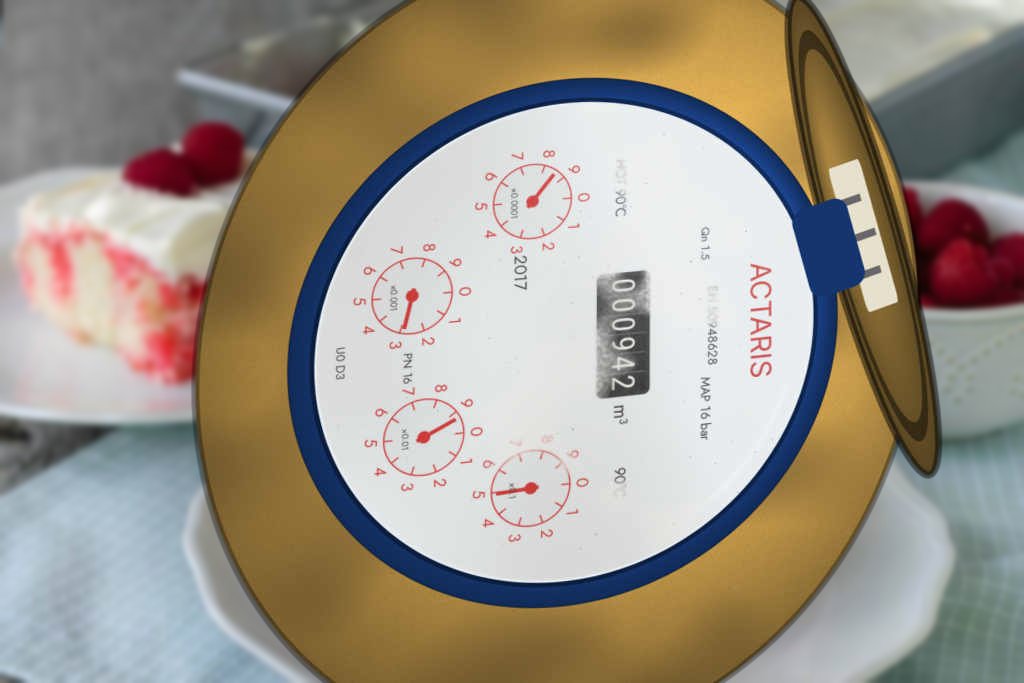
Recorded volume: 942.4928 m³
